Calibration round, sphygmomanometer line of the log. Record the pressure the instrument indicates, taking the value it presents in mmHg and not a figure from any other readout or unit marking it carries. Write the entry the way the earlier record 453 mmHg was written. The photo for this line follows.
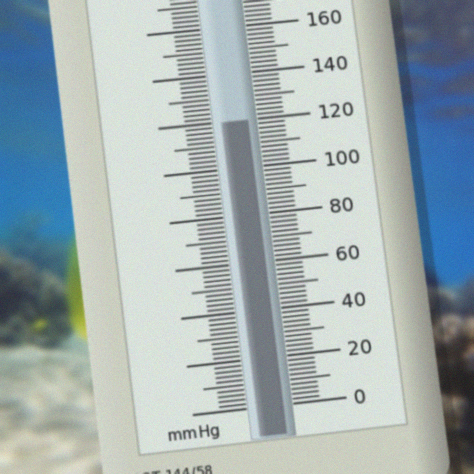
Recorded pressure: 120 mmHg
